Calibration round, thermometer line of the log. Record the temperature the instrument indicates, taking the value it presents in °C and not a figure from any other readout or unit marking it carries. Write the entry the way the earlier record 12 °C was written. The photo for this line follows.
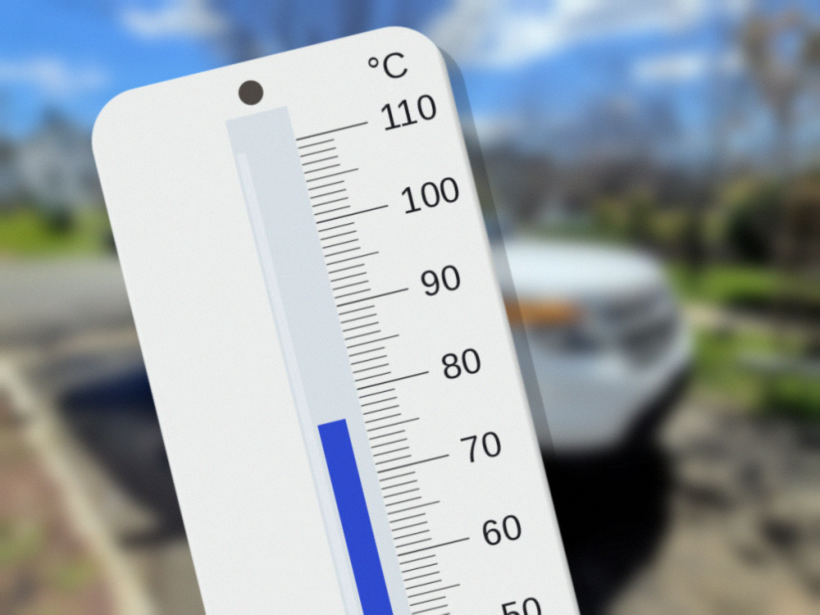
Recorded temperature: 77 °C
